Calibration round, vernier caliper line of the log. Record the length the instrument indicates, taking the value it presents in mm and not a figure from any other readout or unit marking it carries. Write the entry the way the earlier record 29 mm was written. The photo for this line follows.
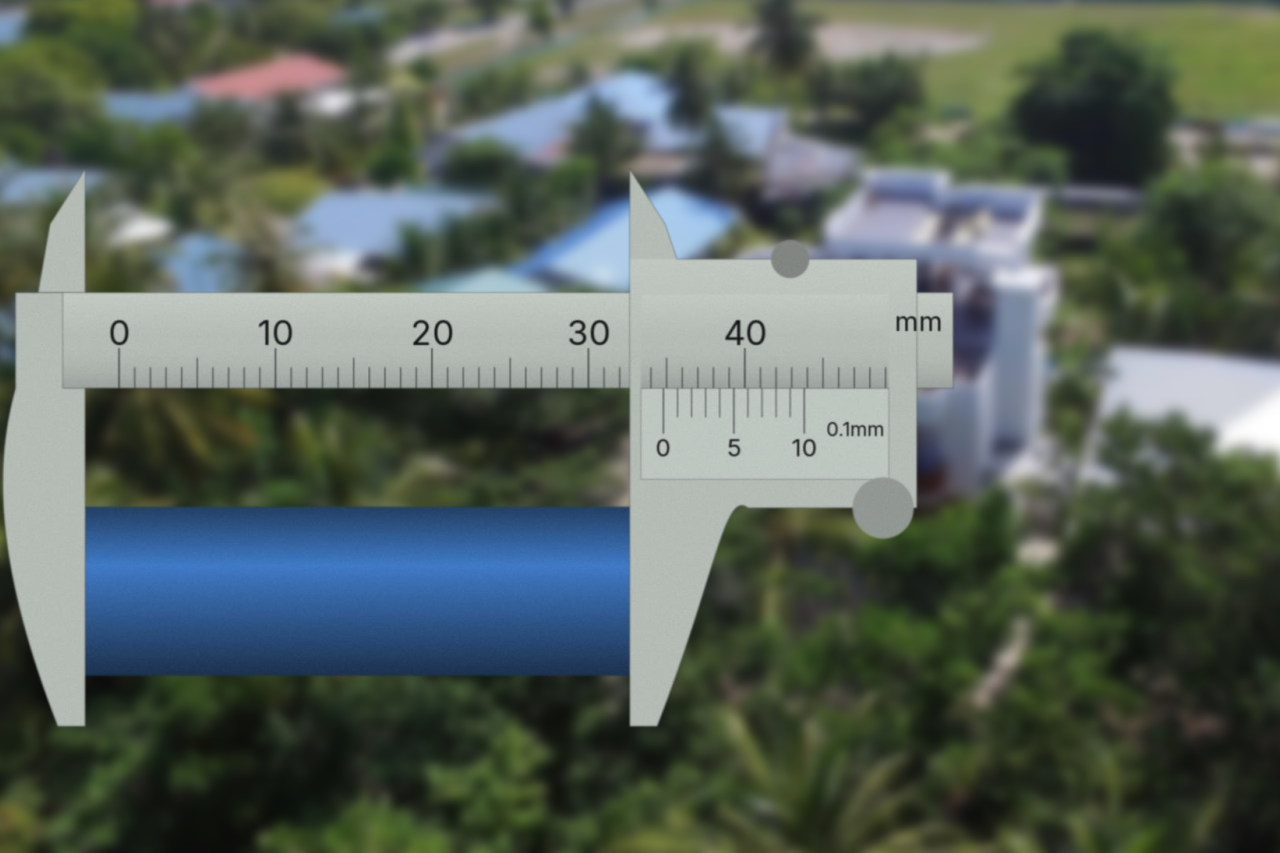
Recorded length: 34.8 mm
